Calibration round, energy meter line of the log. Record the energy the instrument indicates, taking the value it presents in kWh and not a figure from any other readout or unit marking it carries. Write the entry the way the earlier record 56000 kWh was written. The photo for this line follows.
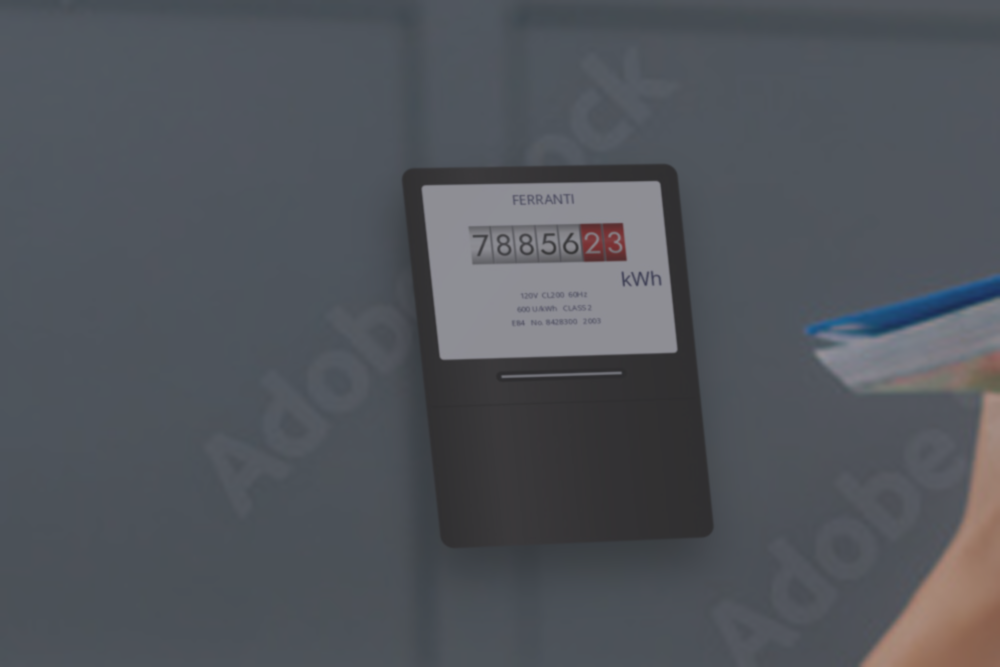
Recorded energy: 78856.23 kWh
